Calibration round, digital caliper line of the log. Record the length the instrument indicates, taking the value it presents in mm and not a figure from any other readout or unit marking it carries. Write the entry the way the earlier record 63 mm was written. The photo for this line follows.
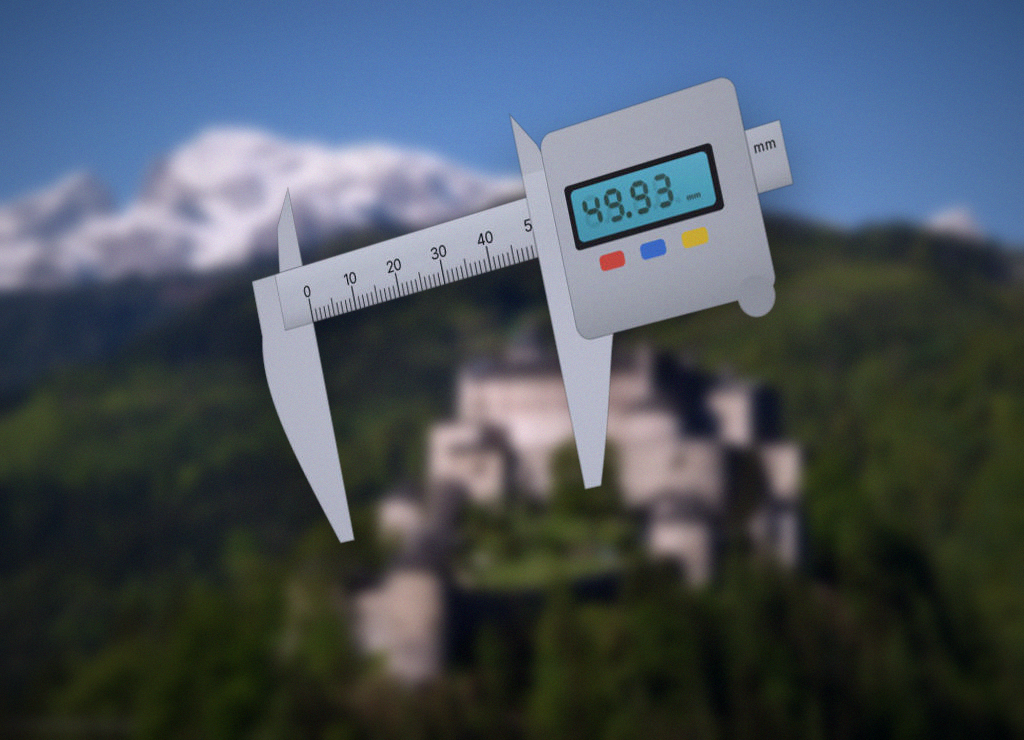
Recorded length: 49.93 mm
